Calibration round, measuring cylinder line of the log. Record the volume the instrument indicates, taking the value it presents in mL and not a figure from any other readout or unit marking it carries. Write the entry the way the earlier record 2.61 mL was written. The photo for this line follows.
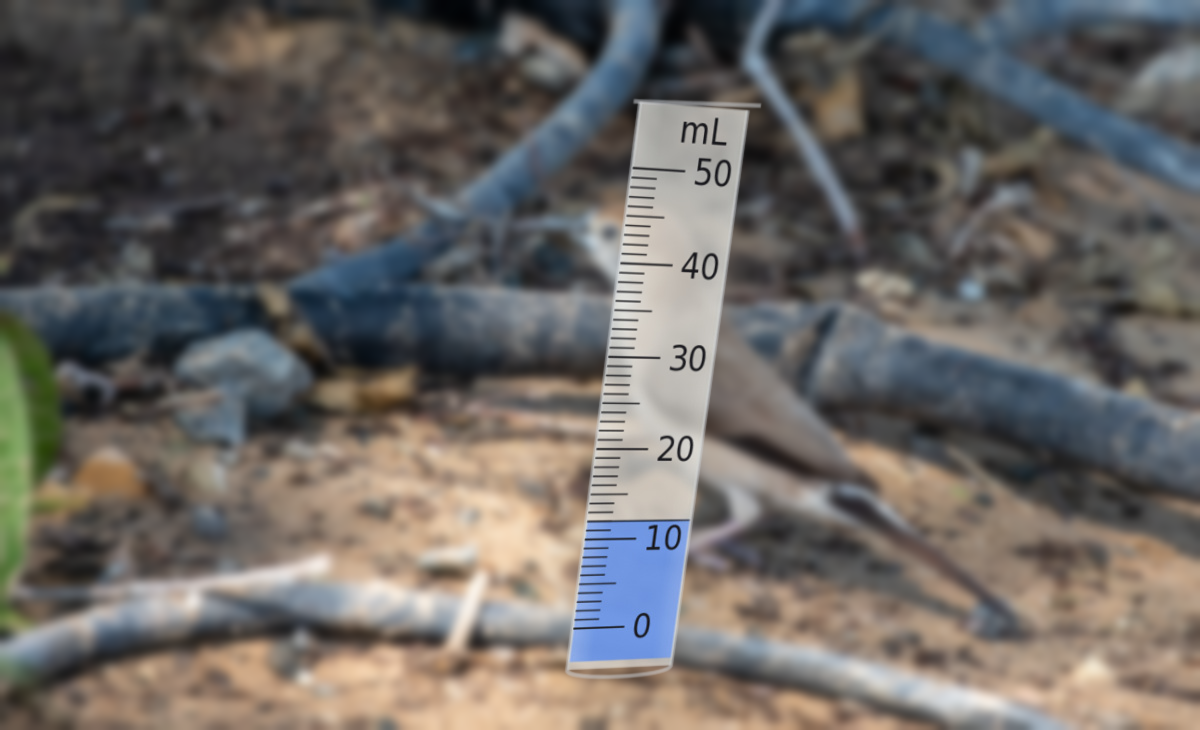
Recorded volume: 12 mL
